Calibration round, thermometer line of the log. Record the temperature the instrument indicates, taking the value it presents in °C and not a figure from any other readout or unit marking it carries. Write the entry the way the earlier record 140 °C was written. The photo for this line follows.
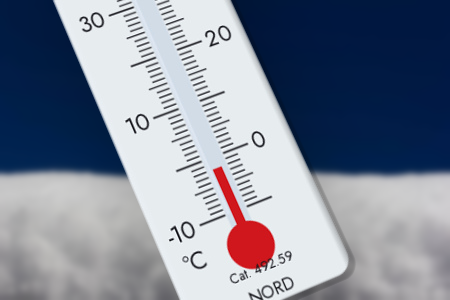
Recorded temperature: -2 °C
